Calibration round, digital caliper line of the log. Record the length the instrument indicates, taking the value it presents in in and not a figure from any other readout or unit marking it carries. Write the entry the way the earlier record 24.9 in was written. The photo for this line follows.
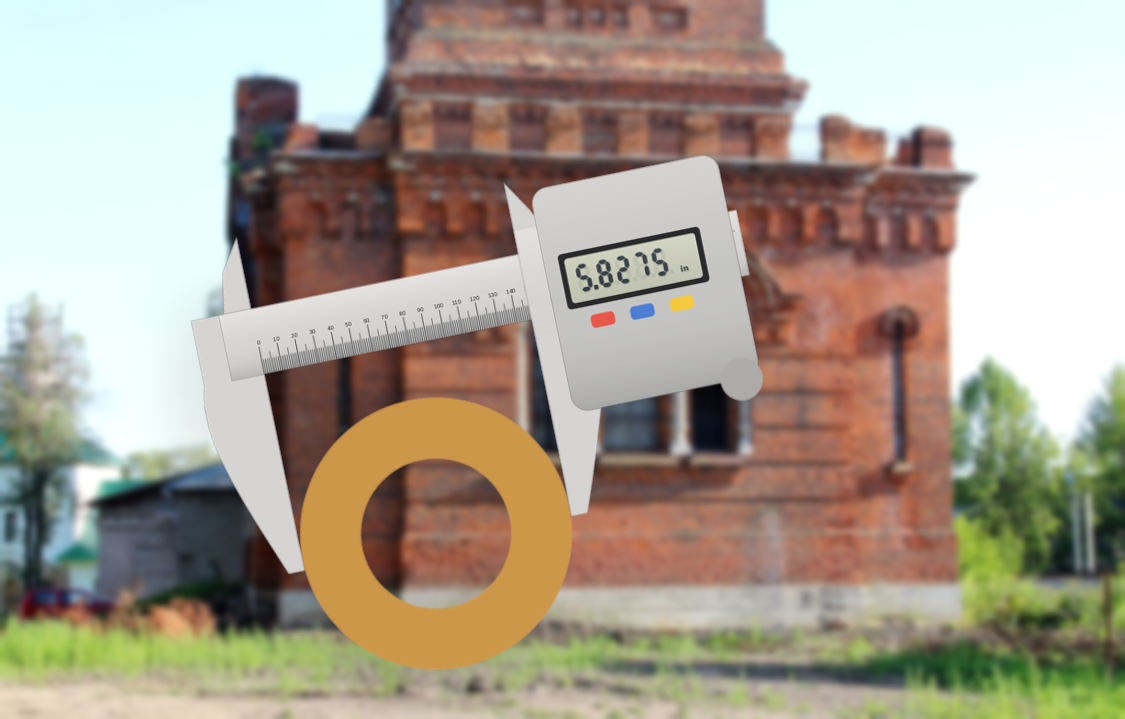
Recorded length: 5.8275 in
